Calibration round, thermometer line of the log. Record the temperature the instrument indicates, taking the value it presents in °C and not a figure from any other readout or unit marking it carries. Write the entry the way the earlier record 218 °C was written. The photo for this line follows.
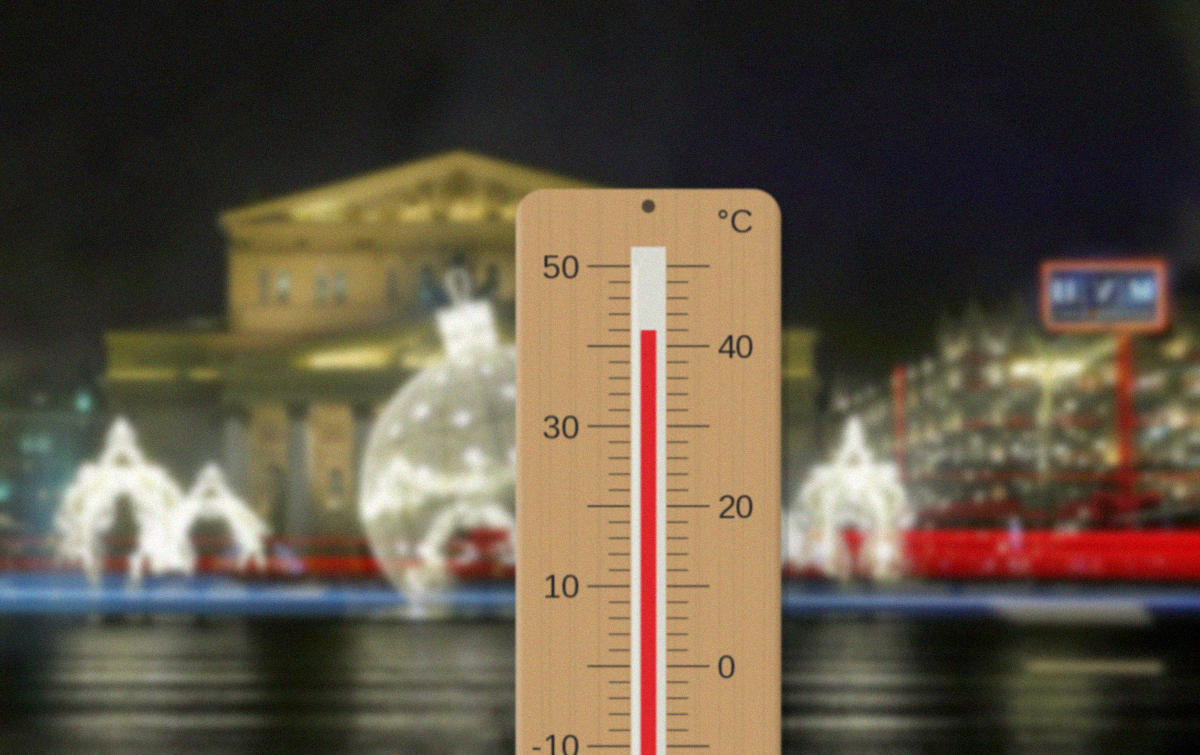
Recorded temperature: 42 °C
